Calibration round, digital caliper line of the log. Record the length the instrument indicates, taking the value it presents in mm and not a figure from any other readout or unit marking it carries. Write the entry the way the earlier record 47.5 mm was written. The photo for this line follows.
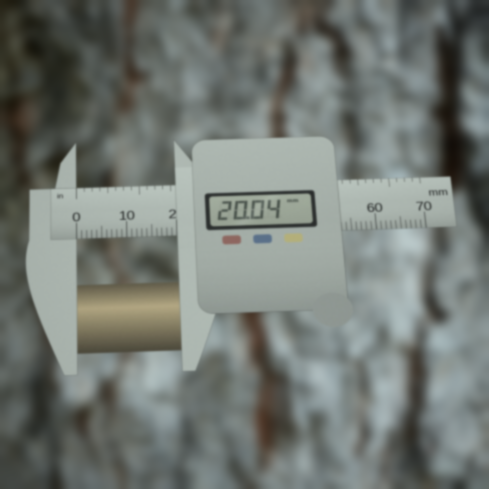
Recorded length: 20.04 mm
